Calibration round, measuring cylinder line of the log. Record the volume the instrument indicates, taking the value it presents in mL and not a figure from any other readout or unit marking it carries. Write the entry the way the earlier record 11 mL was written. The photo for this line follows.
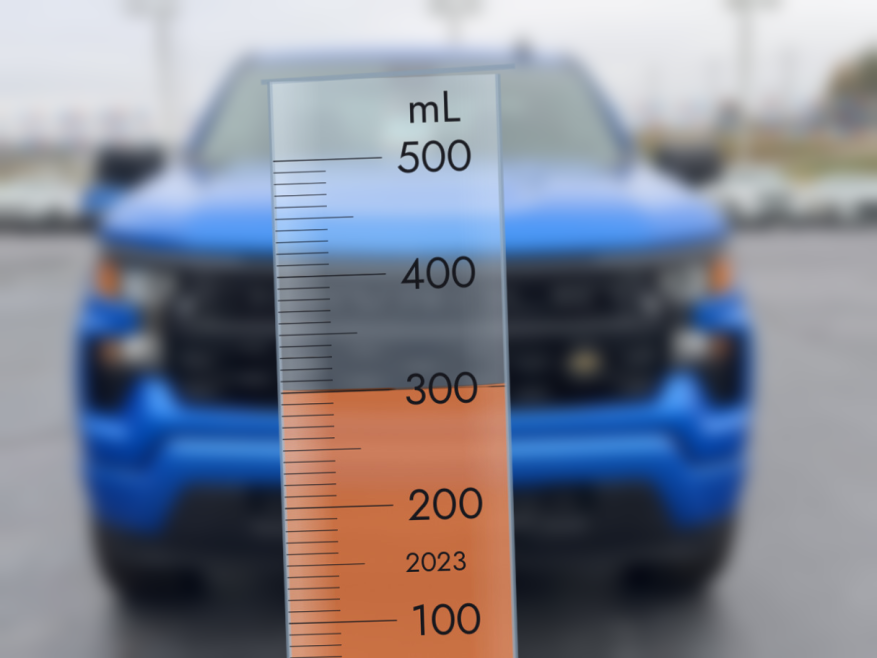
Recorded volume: 300 mL
